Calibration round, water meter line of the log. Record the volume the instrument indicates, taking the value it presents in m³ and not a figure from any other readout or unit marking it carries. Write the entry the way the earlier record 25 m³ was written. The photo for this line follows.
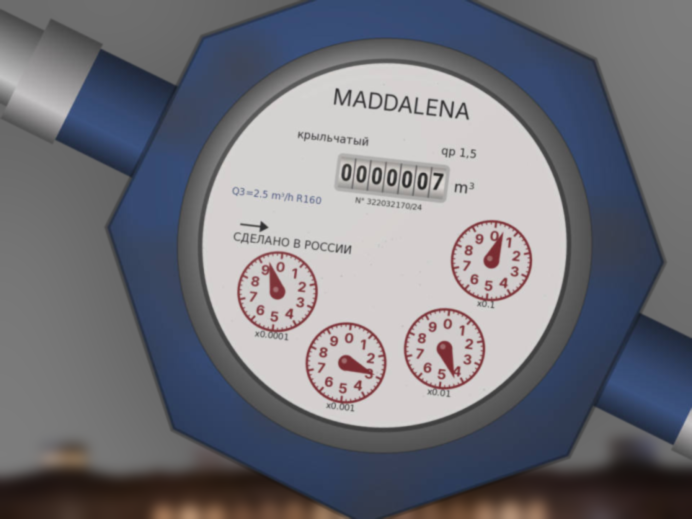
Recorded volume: 7.0429 m³
